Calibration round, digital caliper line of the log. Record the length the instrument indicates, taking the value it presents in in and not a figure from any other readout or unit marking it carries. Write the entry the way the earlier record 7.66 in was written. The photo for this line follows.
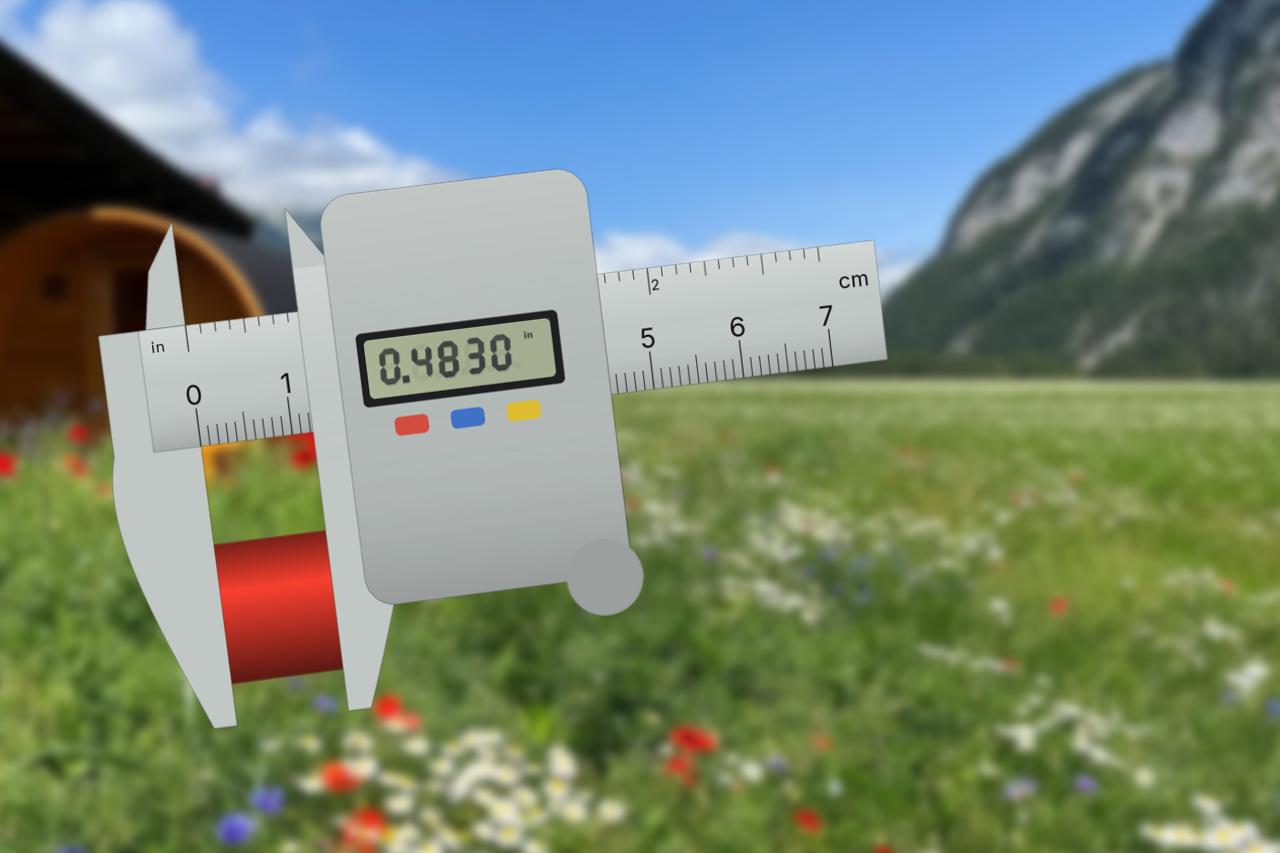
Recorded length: 0.4830 in
